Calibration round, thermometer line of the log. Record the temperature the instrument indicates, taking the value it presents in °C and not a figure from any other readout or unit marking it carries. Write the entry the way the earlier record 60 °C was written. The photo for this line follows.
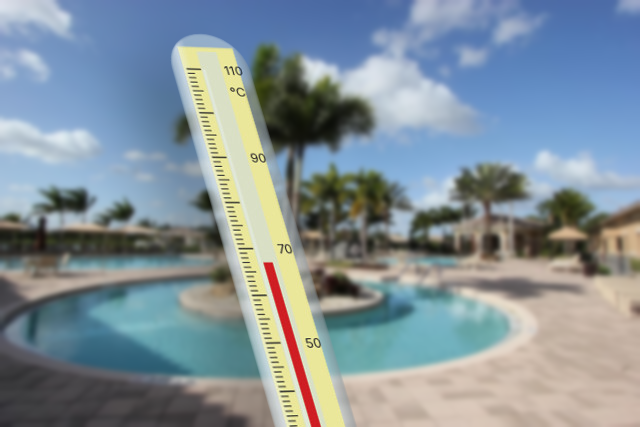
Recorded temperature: 67 °C
